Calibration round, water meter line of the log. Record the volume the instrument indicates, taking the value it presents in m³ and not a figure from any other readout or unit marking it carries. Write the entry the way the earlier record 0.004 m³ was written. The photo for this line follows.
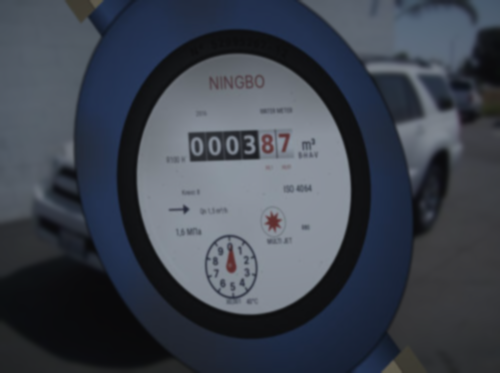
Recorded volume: 3.870 m³
